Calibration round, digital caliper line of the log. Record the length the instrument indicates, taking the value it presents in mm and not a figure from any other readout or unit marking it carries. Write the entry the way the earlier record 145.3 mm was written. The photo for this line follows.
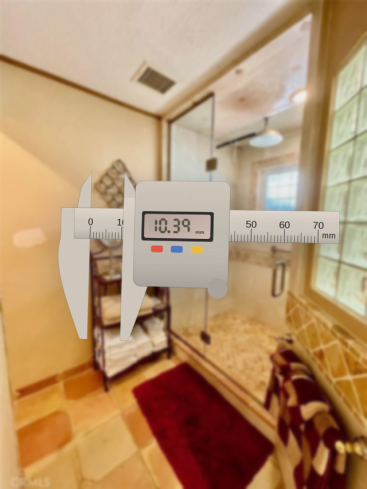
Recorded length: 10.39 mm
